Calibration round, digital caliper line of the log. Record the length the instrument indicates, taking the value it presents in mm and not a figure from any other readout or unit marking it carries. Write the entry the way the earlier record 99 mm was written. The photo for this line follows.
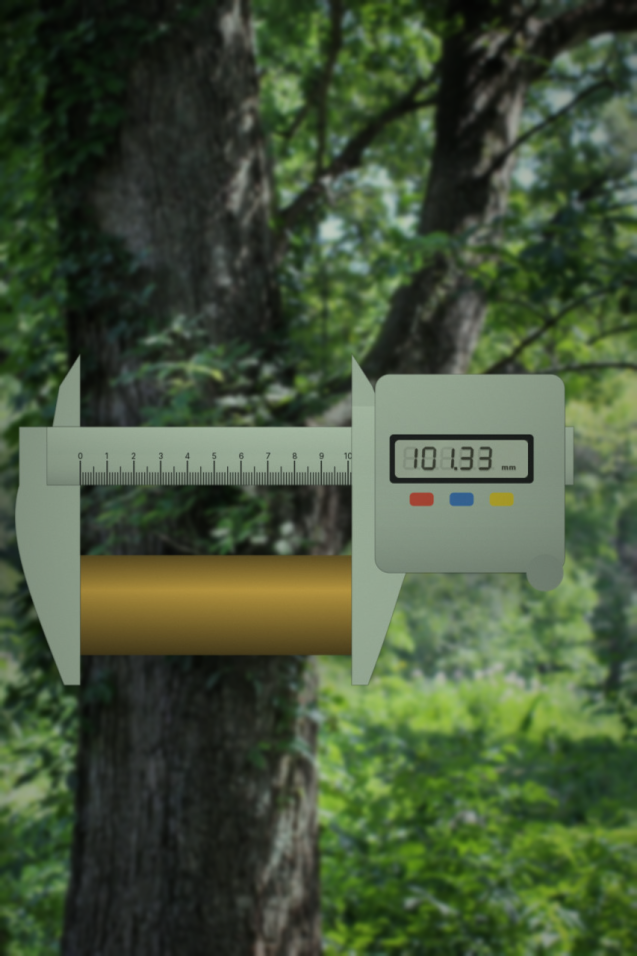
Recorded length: 101.33 mm
